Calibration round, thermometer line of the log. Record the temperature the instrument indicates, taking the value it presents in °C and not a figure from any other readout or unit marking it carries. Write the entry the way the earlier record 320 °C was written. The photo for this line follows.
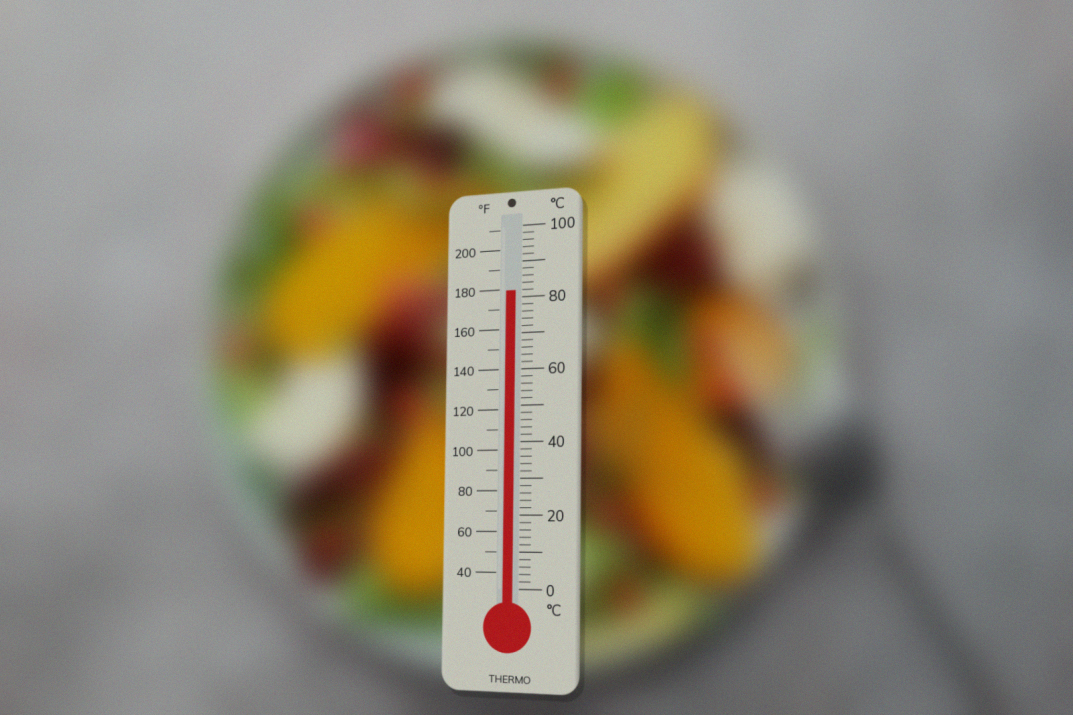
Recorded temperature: 82 °C
